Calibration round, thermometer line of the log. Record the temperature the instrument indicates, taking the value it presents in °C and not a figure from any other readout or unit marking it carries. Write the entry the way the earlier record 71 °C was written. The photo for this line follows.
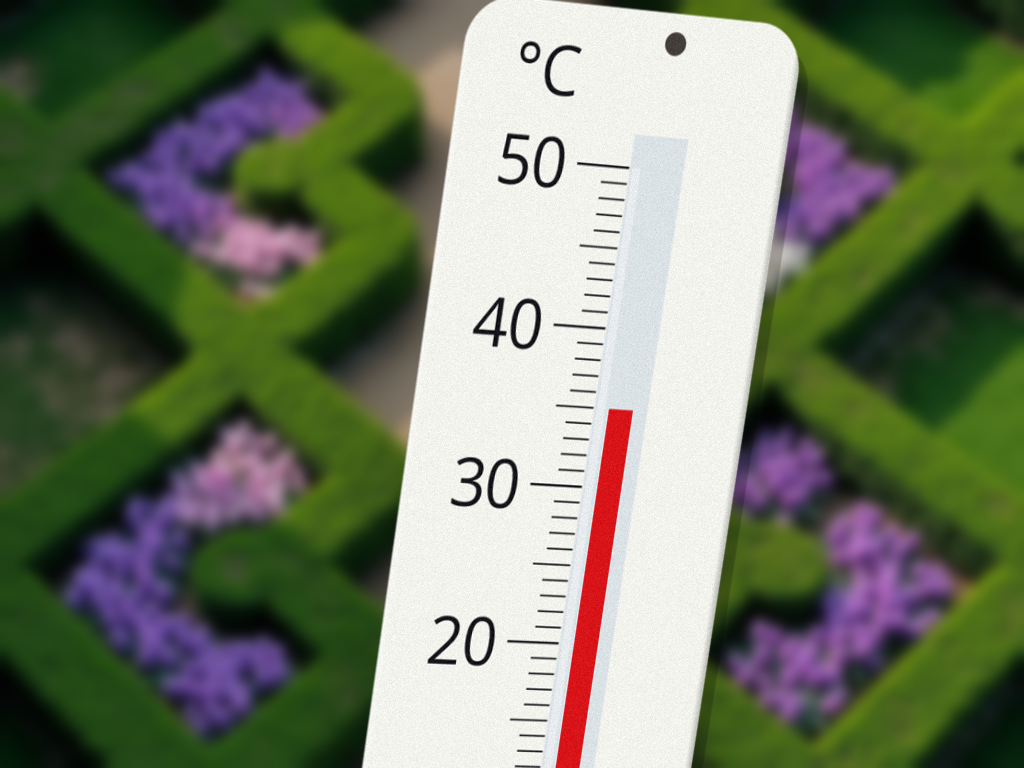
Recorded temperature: 35 °C
